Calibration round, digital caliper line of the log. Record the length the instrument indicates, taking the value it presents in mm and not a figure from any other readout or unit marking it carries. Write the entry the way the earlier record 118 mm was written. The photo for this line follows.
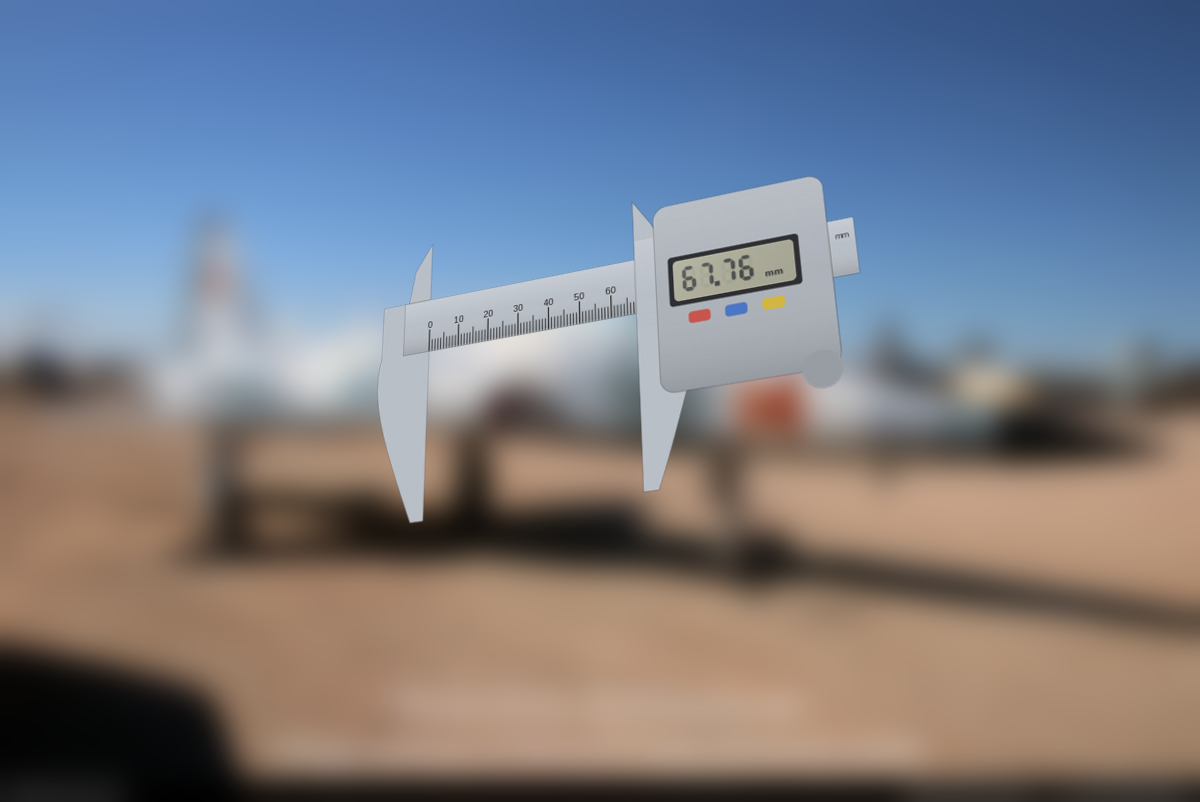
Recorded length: 67.76 mm
